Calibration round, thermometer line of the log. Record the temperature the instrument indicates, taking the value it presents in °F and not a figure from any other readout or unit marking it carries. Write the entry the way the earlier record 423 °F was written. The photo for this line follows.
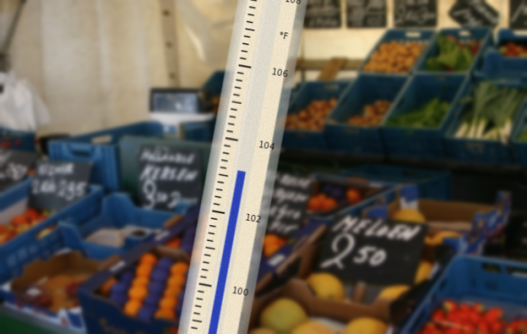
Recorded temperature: 103.2 °F
